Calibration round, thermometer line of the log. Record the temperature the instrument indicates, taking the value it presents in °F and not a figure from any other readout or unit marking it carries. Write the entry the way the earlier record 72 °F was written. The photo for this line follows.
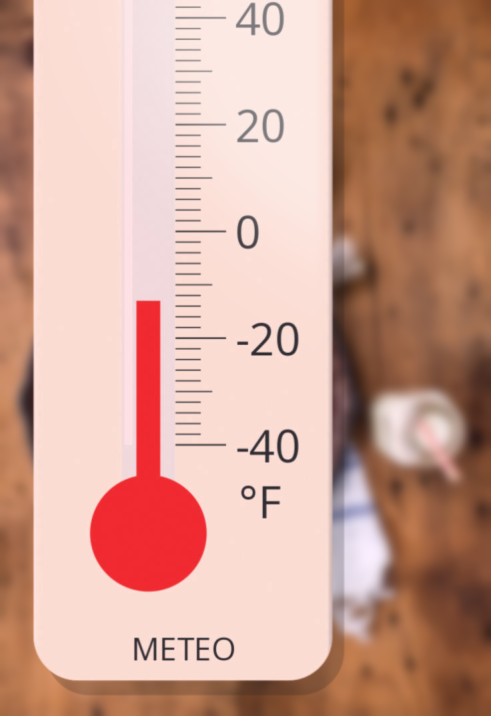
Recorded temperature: -13 °F
